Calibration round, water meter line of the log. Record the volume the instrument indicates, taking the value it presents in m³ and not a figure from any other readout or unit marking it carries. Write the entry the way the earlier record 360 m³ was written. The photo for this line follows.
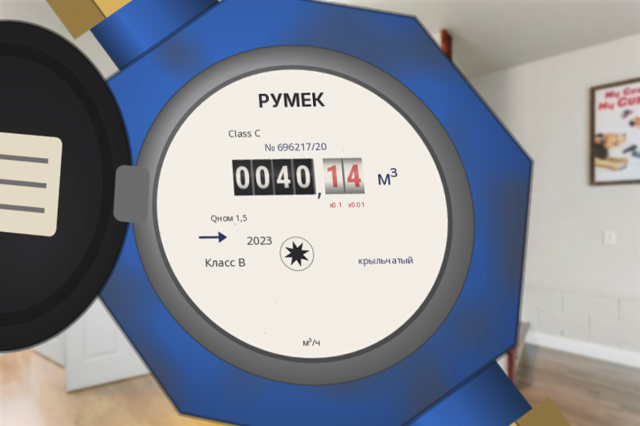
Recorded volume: 40.14 m³
